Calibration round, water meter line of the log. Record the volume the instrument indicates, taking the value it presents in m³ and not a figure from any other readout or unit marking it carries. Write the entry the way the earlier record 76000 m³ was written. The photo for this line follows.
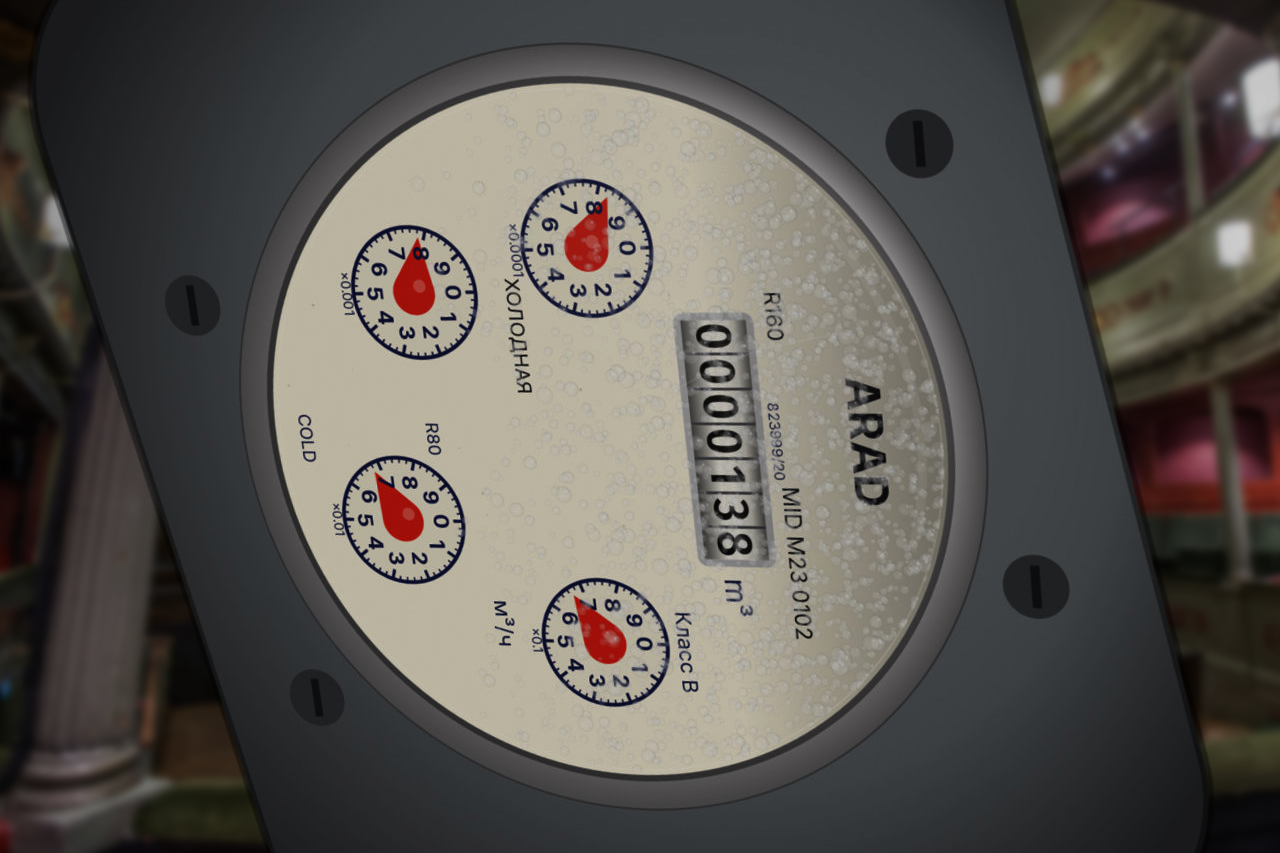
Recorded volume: 138.6678 m³
